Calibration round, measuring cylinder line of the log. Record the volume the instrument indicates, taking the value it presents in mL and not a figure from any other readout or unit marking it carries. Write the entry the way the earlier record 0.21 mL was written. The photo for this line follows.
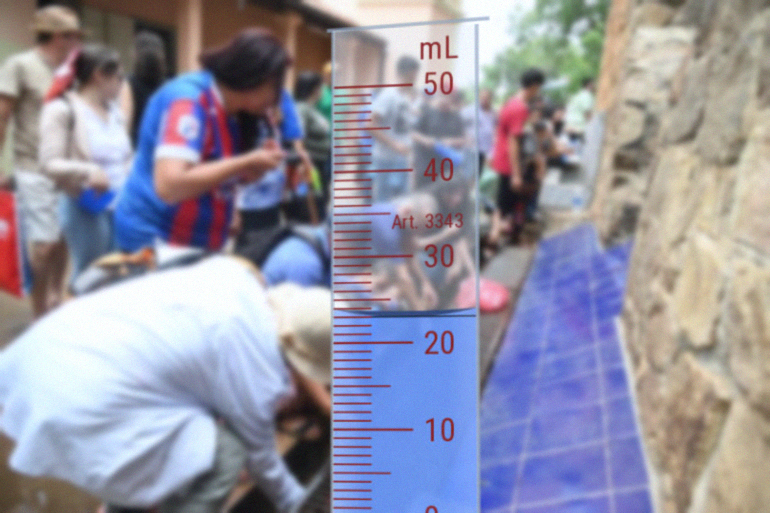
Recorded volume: 23 mL
